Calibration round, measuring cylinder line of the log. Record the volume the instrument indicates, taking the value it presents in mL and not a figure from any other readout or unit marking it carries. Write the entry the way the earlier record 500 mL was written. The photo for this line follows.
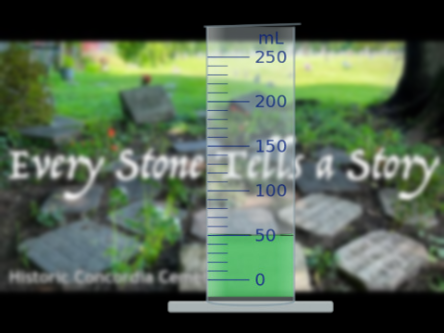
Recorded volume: 50 mL
